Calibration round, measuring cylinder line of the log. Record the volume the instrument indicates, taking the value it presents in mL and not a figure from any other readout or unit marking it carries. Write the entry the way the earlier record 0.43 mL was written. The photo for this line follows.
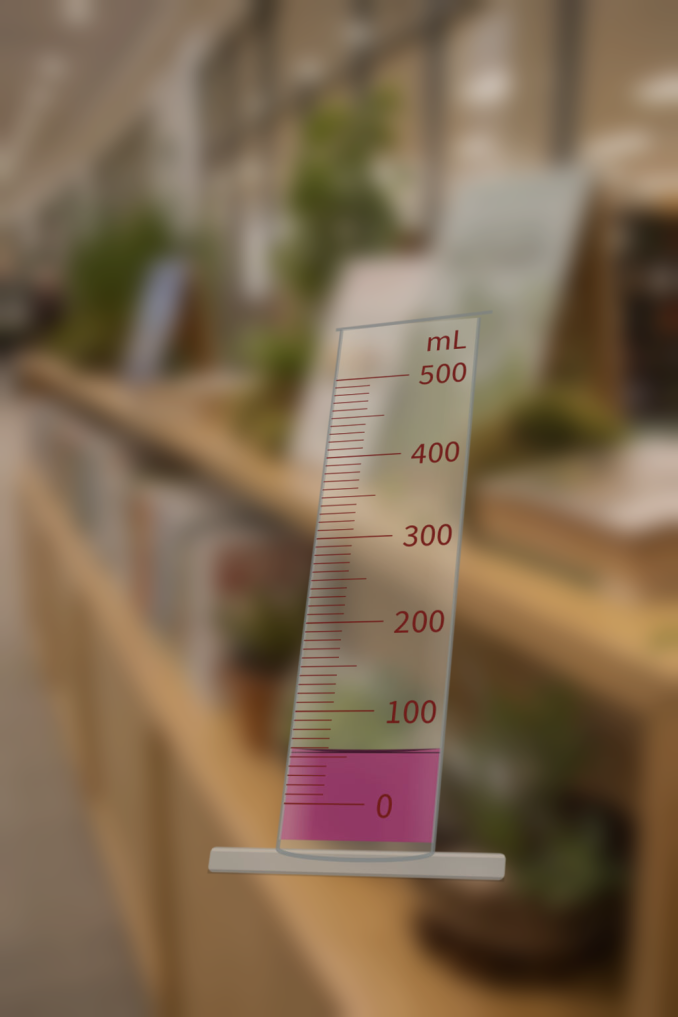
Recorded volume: 55 mL
